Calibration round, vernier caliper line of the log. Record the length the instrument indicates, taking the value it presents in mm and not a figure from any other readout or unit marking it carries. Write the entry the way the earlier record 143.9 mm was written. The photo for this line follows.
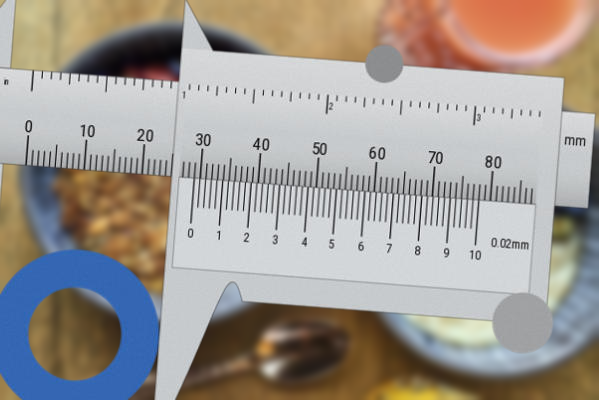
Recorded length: 29.0 mm
